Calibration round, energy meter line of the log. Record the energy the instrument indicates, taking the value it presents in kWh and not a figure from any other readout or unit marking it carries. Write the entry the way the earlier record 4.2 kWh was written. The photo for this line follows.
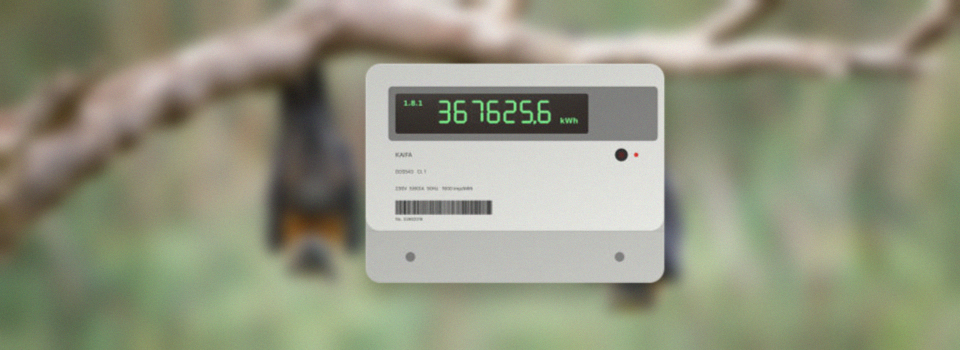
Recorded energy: 367625.6 kWh
